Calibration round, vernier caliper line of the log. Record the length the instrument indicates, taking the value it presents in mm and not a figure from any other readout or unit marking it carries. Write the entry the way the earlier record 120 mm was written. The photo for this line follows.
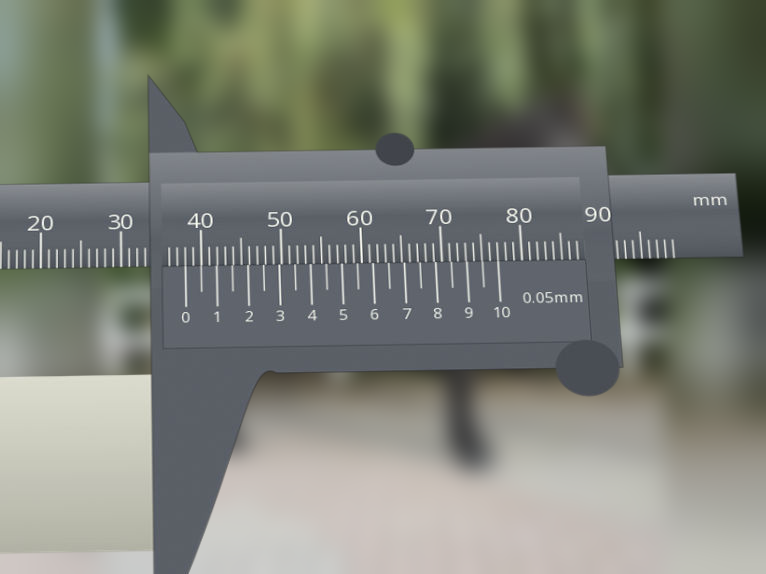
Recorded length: 38.0 mm
